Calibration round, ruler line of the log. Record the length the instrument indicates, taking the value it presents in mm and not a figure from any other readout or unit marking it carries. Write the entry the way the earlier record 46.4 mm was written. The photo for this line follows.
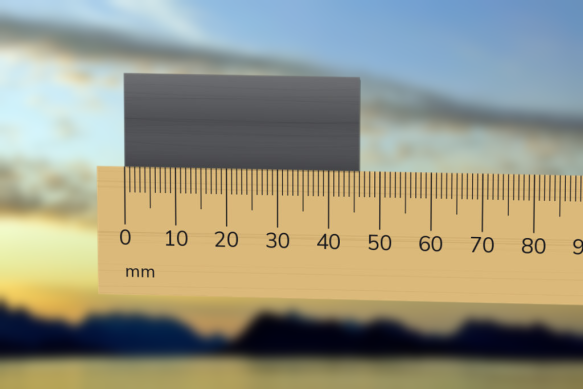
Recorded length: 46 mm
